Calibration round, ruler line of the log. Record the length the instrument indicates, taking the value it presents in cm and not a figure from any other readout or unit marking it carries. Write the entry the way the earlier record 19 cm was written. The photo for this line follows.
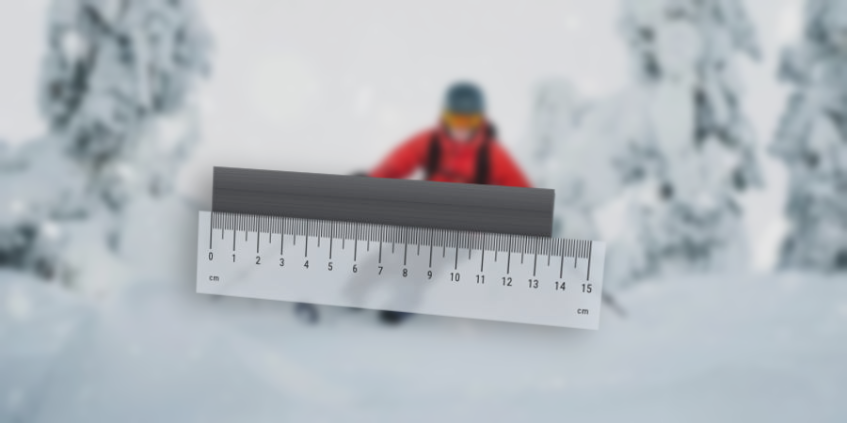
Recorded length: 13.5 cm
